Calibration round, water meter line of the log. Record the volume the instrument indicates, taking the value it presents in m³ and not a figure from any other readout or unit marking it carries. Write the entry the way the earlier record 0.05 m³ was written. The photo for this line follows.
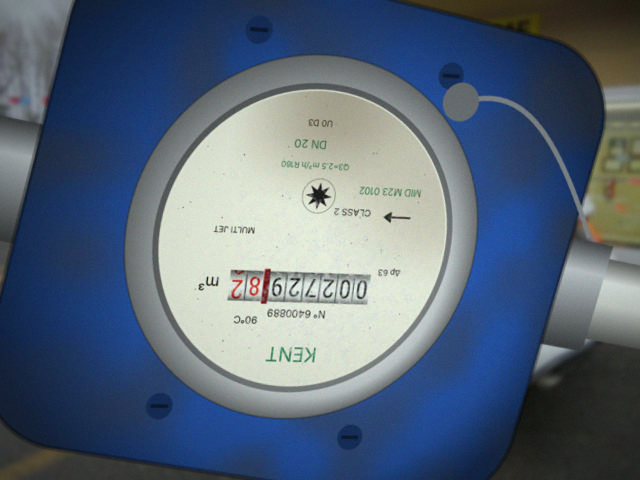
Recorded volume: 2729.82 m³
